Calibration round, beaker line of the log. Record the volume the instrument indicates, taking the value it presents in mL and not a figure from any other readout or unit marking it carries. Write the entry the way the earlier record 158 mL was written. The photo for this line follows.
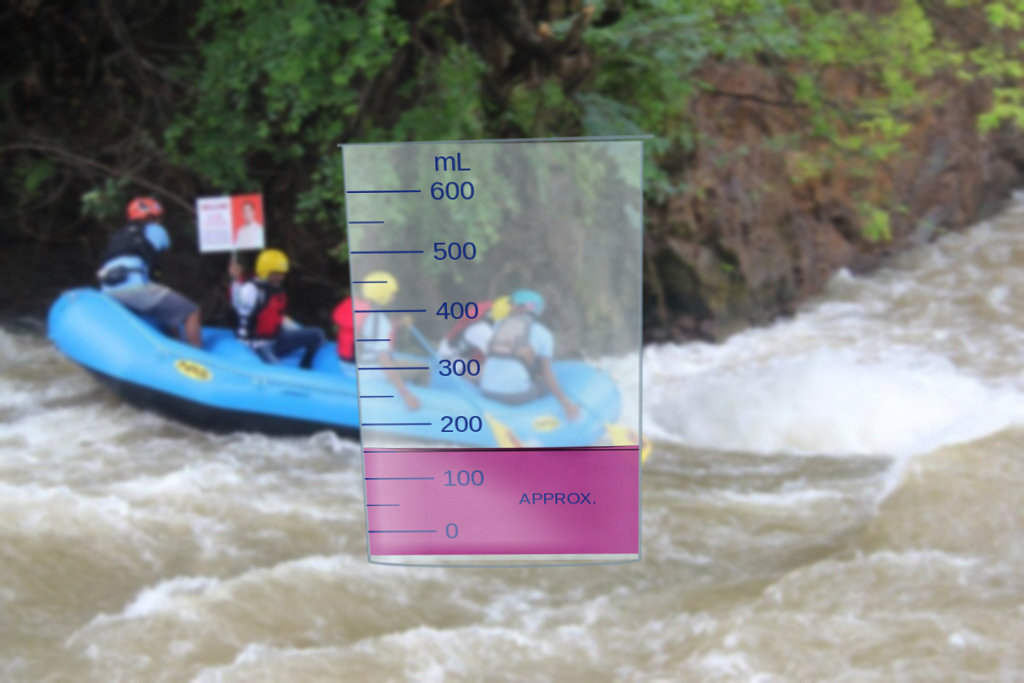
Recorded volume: 150 mL
